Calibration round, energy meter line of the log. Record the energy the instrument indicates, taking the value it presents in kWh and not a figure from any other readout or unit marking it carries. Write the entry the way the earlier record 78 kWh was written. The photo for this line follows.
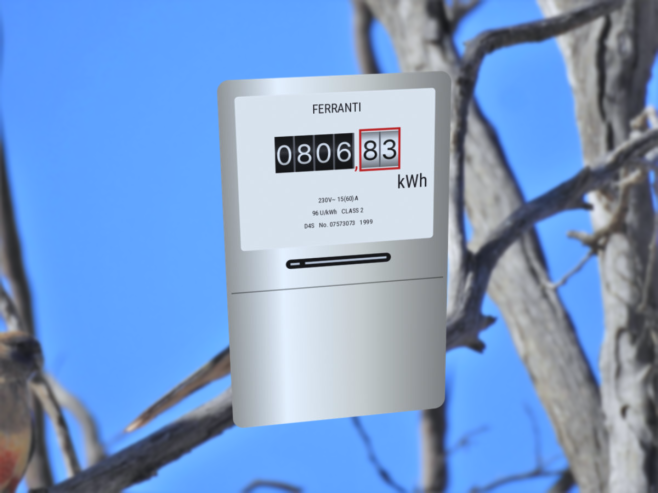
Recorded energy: 806.83 kWh
